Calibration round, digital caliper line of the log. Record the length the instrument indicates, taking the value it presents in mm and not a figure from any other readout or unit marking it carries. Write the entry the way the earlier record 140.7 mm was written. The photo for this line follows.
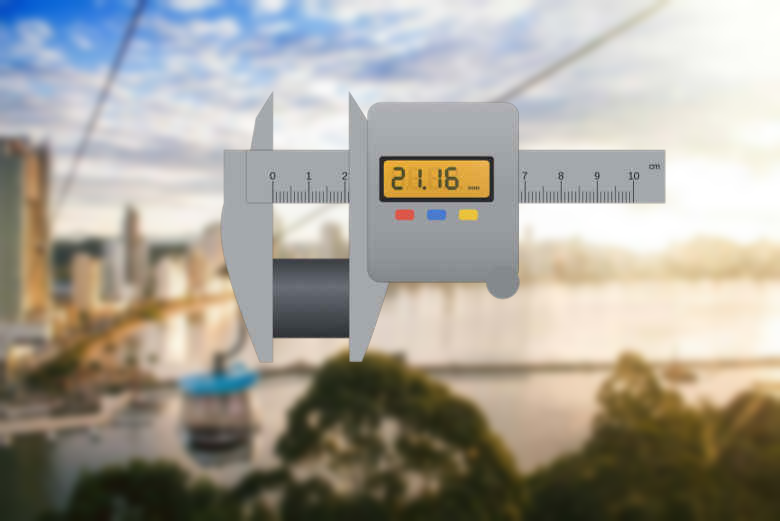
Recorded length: 21.16 mm
